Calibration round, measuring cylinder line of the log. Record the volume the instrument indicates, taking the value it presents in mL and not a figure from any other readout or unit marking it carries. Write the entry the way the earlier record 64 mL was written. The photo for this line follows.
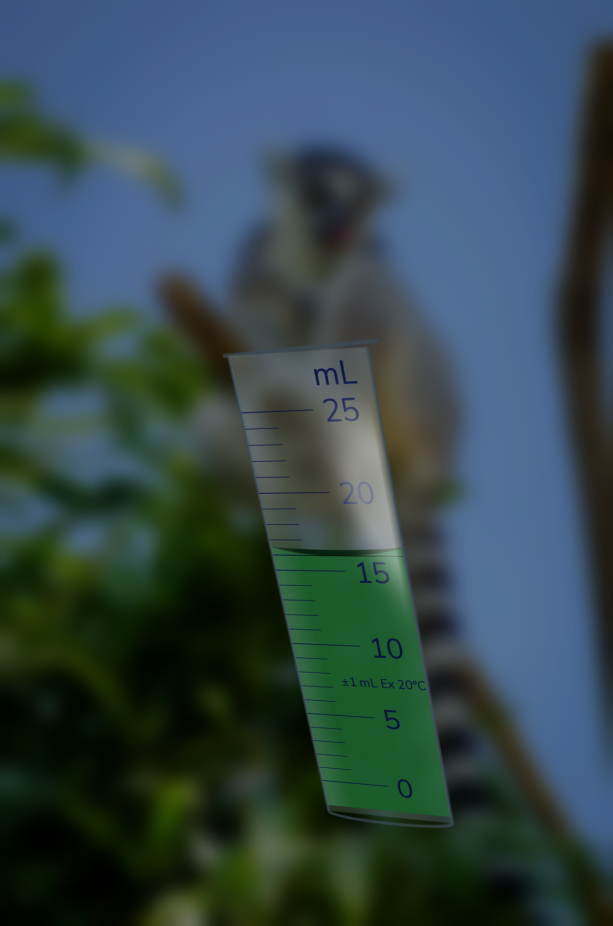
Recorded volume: 16 mL
